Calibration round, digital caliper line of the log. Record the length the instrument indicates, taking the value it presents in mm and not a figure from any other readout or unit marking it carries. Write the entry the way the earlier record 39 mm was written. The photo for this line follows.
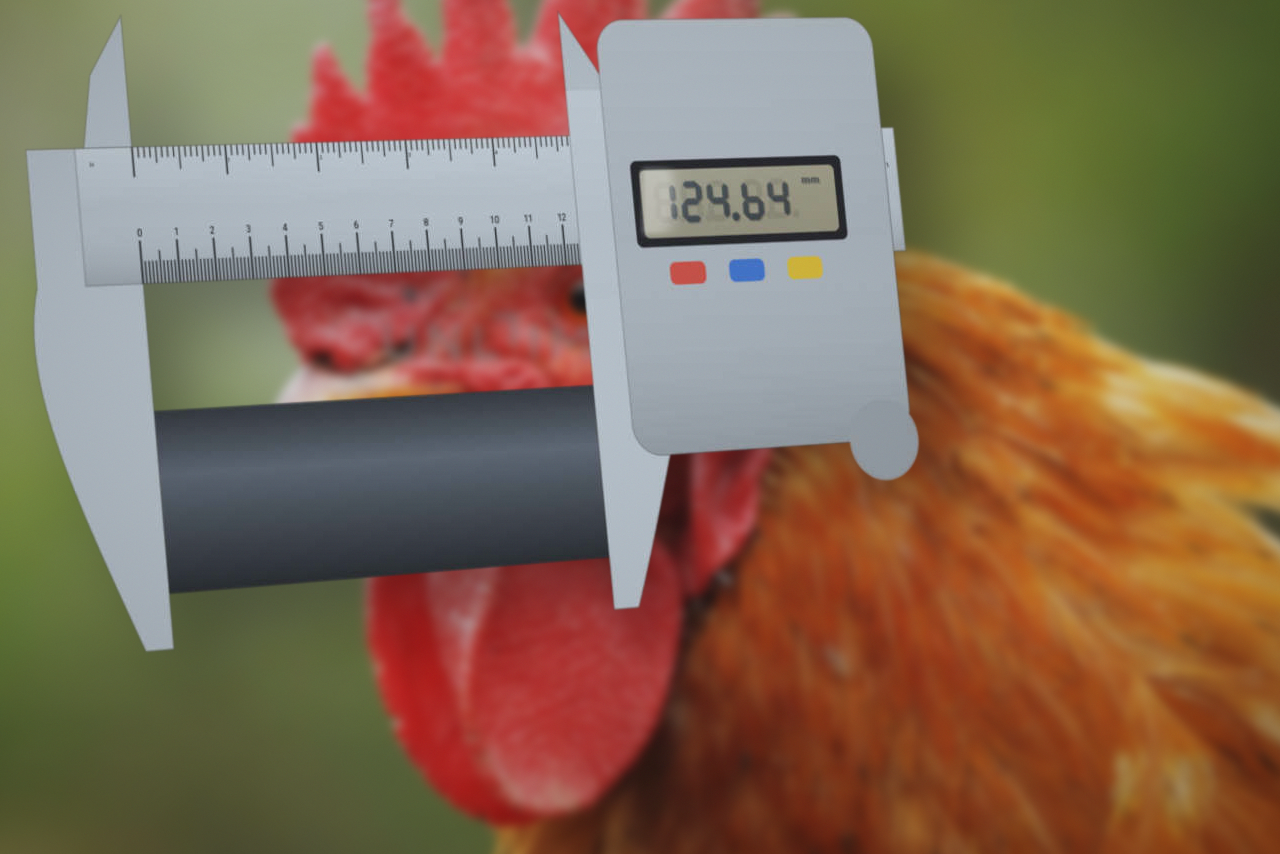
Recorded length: 124.64 mm
